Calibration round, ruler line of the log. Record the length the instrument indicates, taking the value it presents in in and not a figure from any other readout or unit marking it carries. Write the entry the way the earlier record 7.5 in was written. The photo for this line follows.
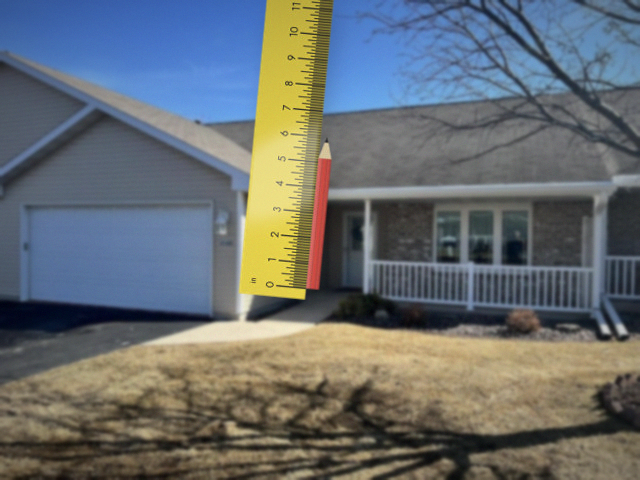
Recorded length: 6 in
